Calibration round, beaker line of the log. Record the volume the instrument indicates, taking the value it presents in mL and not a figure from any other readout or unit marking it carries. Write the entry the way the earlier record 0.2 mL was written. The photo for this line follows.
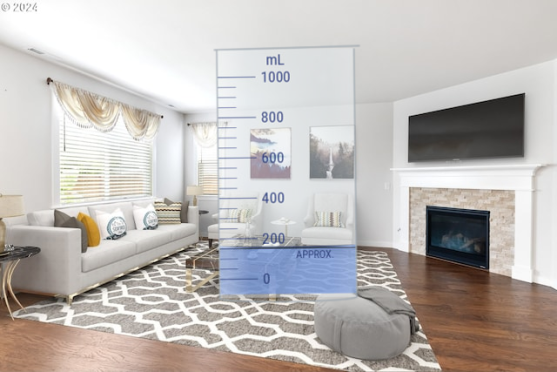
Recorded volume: 150 mL
